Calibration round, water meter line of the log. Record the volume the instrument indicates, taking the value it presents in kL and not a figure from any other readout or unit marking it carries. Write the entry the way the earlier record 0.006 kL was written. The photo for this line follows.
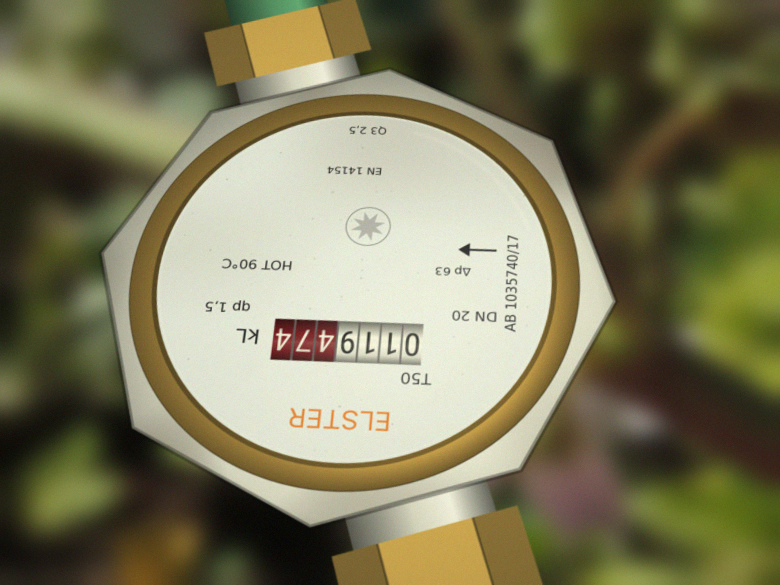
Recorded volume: 119.474 kL
